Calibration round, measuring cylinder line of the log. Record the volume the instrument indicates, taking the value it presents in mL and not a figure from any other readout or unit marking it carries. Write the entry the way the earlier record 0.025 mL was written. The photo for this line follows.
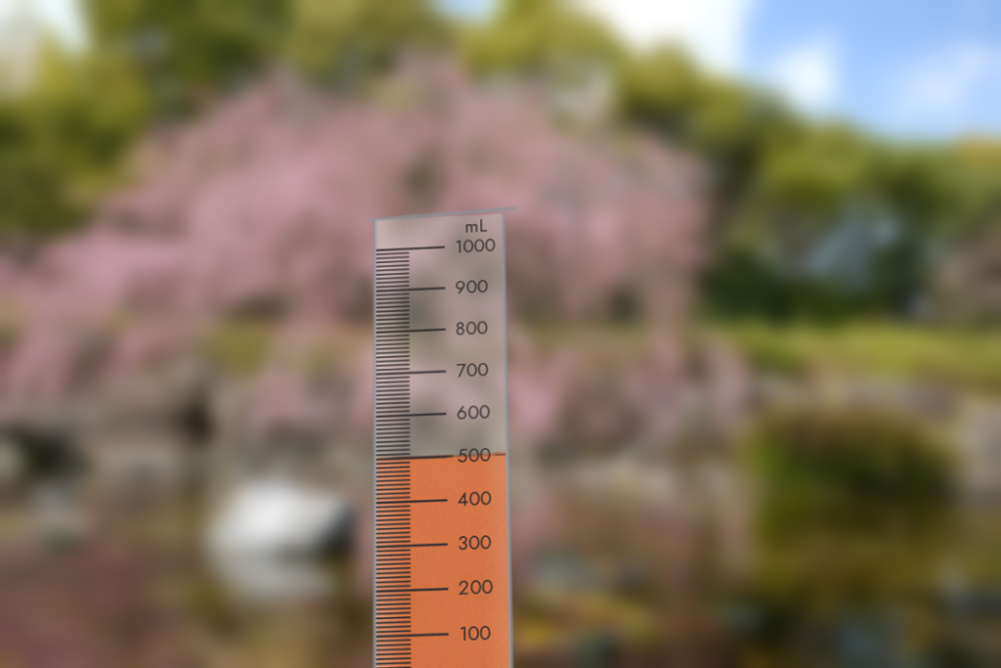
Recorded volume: 500 mL
